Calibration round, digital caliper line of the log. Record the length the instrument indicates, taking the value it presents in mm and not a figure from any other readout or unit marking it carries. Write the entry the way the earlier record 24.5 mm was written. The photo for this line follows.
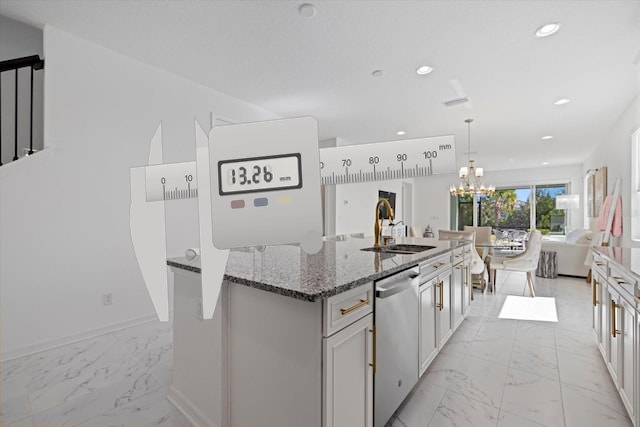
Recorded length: 13.26 mm
